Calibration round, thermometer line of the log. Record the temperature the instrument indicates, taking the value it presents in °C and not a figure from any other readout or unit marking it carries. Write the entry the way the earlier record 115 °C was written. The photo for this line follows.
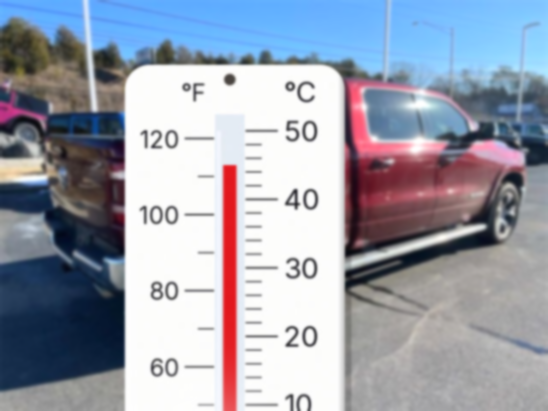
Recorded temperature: 45 °C
